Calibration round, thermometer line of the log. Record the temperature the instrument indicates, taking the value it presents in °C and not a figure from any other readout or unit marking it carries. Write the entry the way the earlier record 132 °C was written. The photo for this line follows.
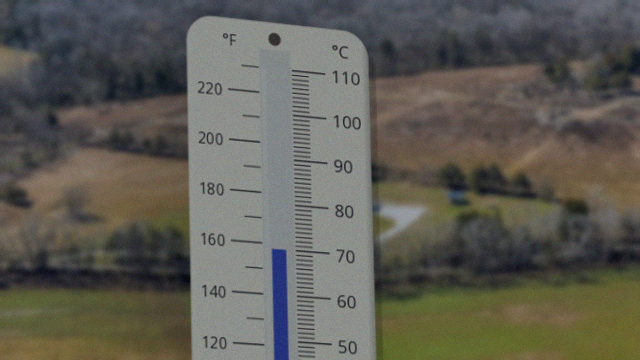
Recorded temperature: 70 °C
